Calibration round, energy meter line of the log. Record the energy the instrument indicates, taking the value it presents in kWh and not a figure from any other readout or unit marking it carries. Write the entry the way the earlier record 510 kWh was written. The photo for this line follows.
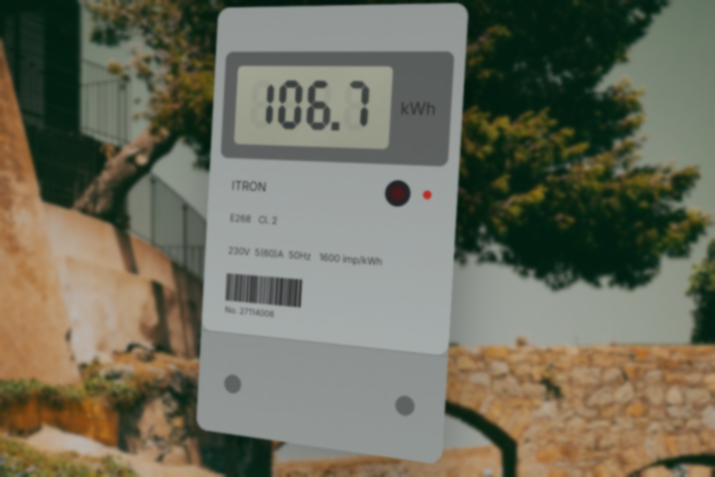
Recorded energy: 106.7 kWh
